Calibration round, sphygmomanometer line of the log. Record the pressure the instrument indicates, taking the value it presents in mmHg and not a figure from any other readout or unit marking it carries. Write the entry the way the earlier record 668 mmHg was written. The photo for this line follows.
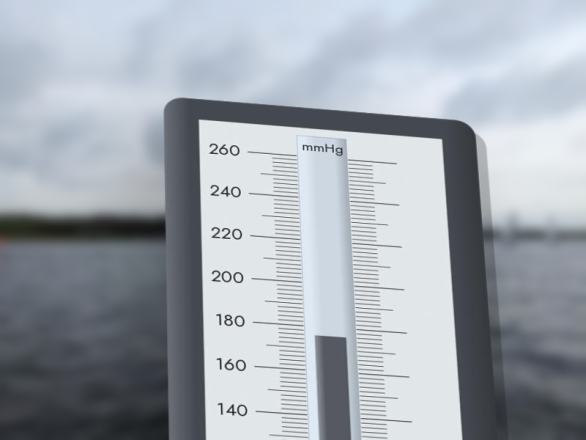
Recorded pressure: 176 mmHg
